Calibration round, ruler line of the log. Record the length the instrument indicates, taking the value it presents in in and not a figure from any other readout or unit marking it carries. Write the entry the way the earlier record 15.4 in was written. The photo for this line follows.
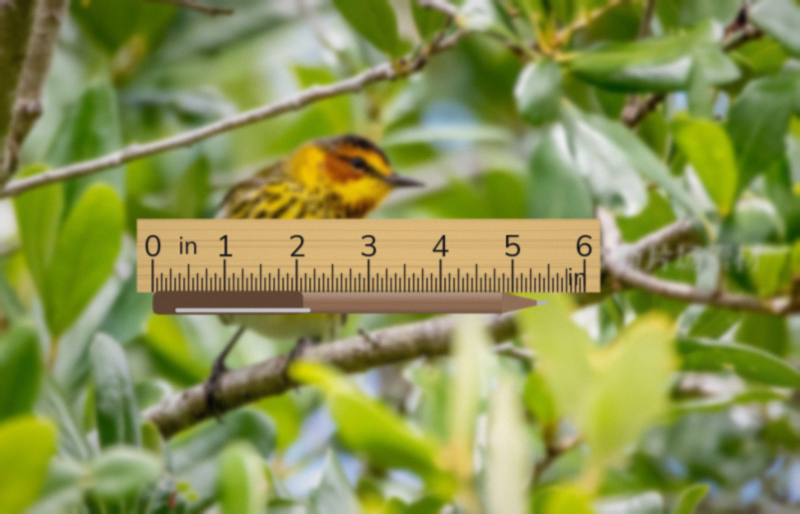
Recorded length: 5.5 in
